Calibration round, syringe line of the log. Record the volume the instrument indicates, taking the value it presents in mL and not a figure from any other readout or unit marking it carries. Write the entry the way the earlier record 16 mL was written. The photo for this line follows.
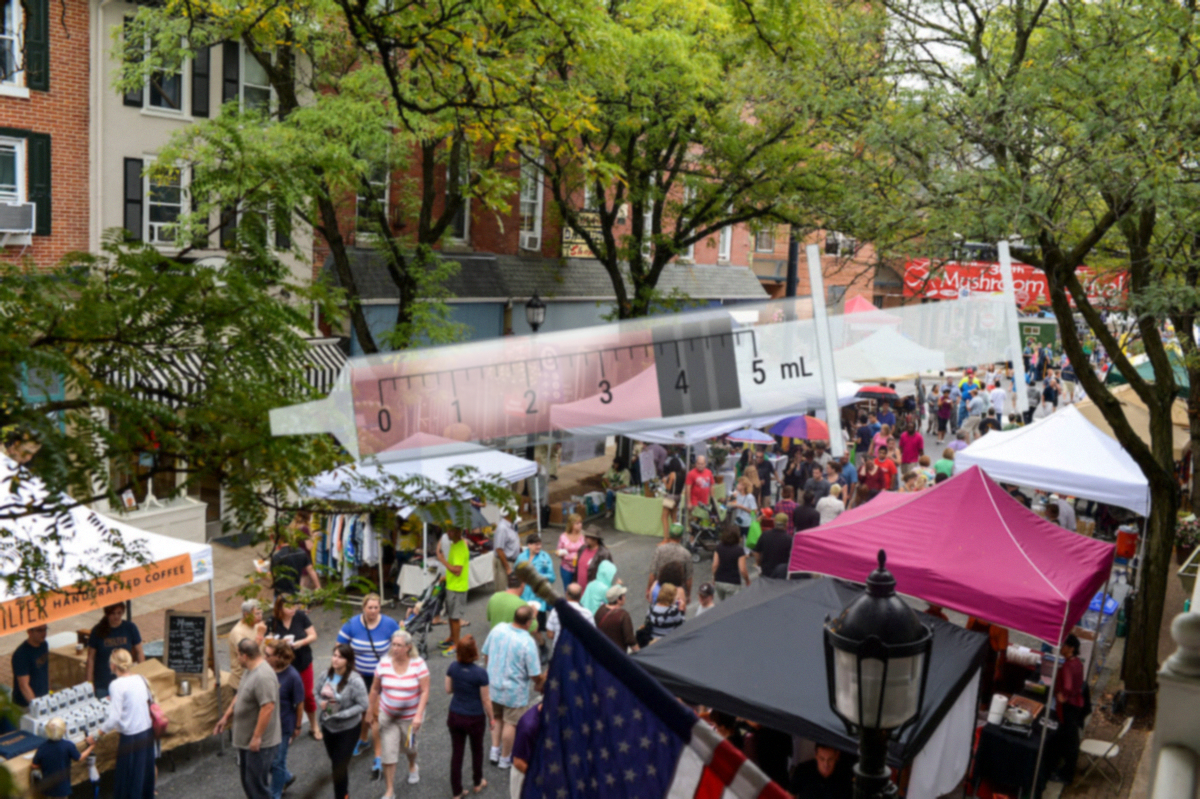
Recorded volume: 3.7 mL
